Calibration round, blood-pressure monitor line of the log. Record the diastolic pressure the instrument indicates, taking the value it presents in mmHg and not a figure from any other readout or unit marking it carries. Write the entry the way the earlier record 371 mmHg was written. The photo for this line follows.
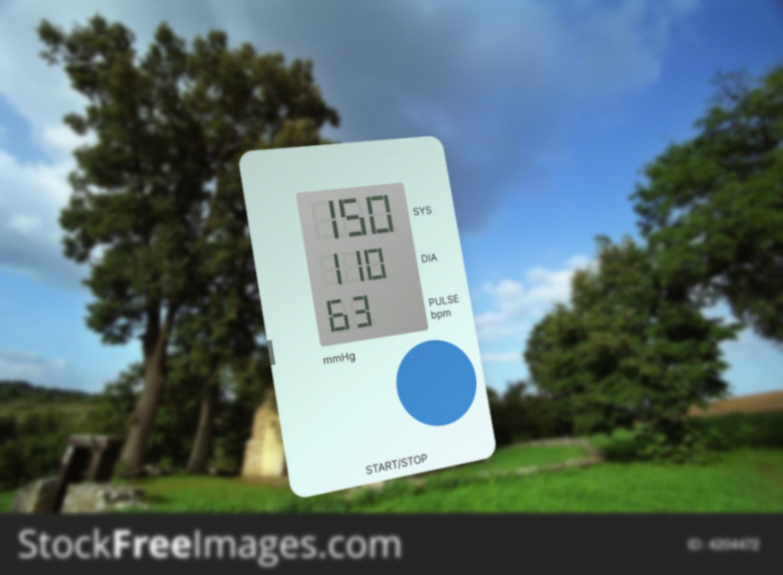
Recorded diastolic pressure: 110 mmHg
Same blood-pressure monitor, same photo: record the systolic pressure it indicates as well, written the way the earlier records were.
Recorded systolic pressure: 150 mmHg
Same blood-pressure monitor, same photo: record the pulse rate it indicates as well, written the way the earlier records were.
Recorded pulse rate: 63 bpm
